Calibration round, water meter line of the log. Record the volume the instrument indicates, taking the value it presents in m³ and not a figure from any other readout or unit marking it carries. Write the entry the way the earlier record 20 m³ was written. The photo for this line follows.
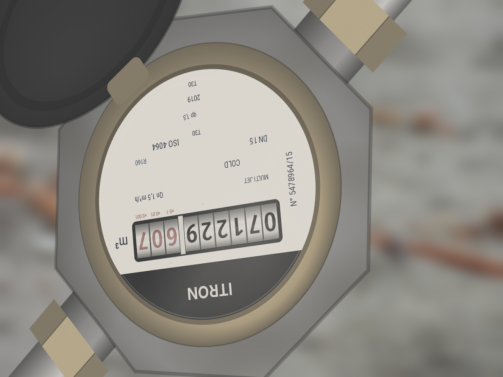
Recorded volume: 71229.607 m³
